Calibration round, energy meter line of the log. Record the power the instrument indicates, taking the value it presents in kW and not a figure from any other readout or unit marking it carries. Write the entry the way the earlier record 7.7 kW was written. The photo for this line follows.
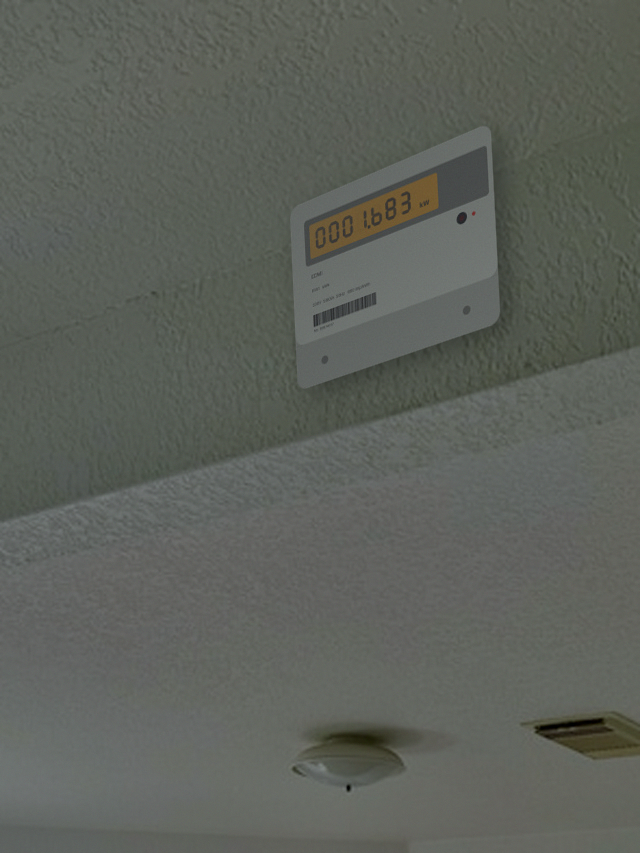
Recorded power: 1.683 kW
